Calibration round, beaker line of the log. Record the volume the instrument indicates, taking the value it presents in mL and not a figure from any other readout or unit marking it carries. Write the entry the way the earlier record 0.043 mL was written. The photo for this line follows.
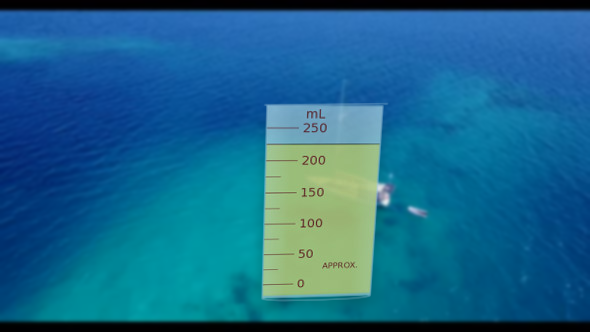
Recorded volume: 225 mL
